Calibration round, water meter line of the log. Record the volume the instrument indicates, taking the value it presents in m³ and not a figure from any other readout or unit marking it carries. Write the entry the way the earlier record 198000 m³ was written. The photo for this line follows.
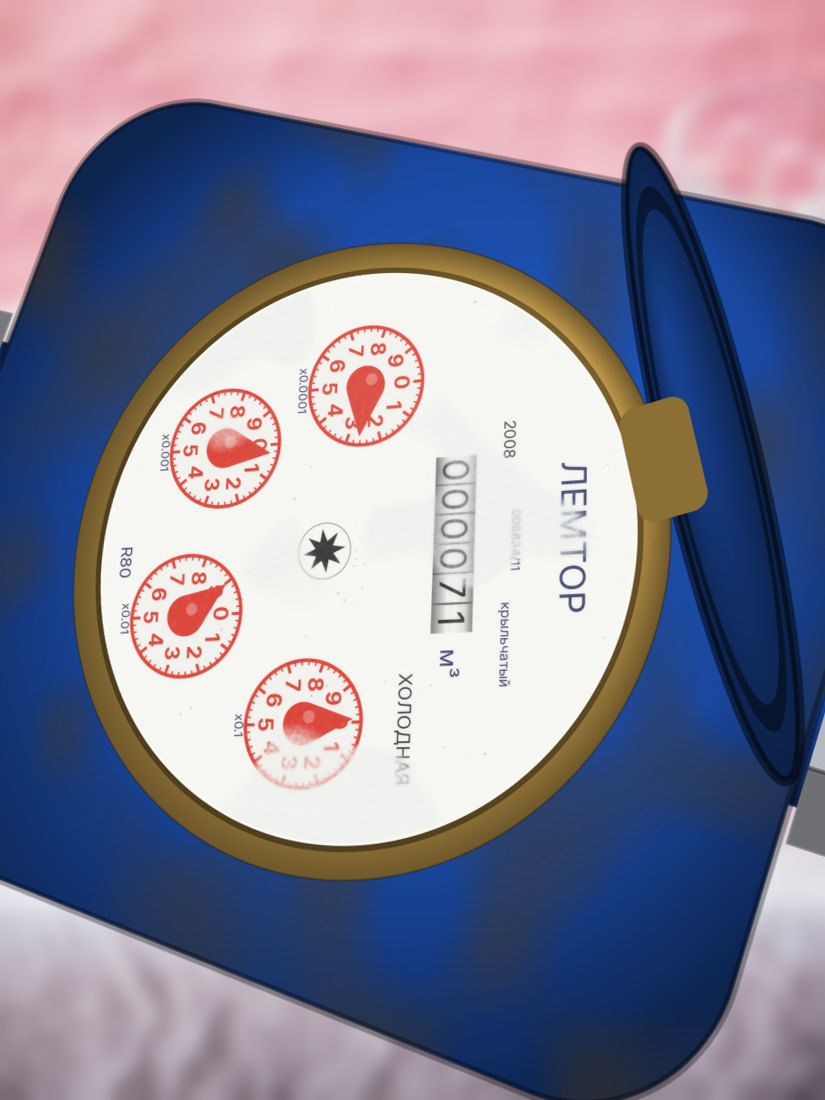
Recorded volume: 70.9902 m³
